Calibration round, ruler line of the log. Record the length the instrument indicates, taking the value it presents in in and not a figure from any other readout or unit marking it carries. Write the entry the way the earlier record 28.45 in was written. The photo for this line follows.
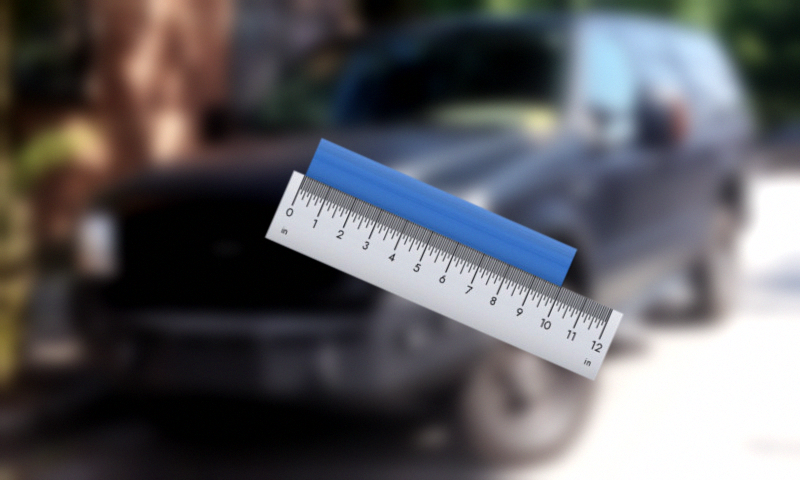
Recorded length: 10 in
